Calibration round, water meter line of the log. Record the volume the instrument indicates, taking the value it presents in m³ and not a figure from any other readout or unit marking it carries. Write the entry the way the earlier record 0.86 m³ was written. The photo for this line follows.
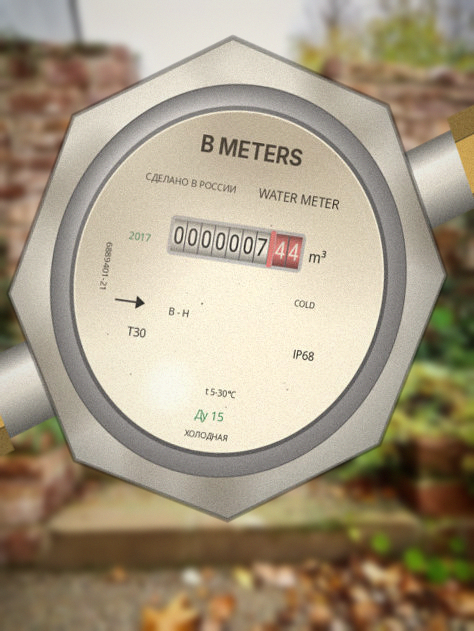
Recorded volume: 7.44 m³
